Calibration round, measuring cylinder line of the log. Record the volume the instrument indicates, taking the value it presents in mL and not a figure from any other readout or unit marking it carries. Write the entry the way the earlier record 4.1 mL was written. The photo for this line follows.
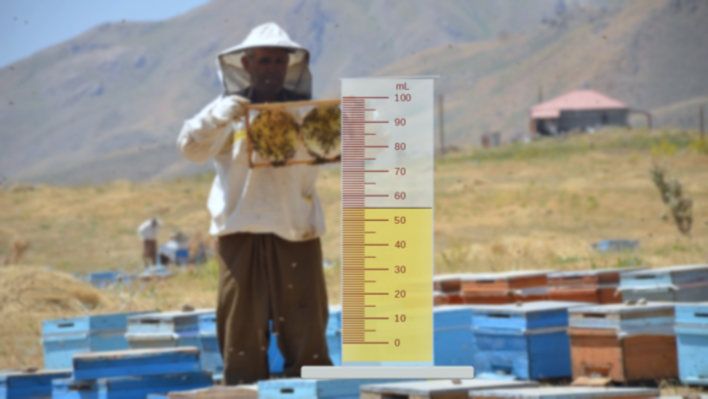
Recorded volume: 55 mL
